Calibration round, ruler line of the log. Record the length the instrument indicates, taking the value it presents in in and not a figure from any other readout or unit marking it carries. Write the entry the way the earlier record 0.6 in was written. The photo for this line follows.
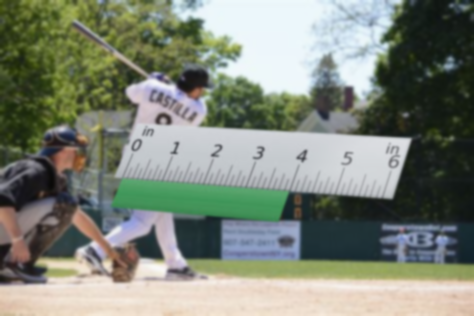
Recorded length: 4 in
